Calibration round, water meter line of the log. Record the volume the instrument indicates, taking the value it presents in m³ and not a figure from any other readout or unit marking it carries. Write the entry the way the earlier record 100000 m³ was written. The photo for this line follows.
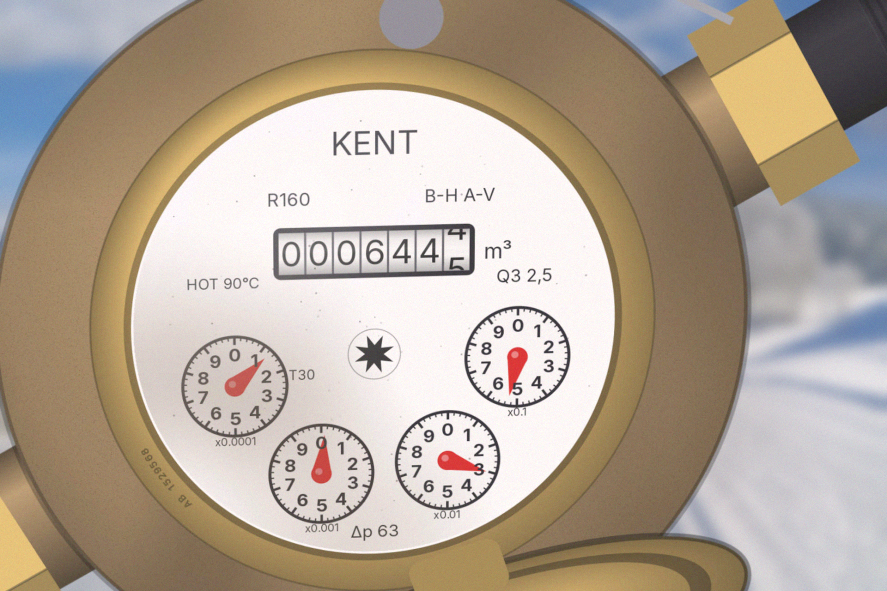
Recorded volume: 6444.5301 m³
